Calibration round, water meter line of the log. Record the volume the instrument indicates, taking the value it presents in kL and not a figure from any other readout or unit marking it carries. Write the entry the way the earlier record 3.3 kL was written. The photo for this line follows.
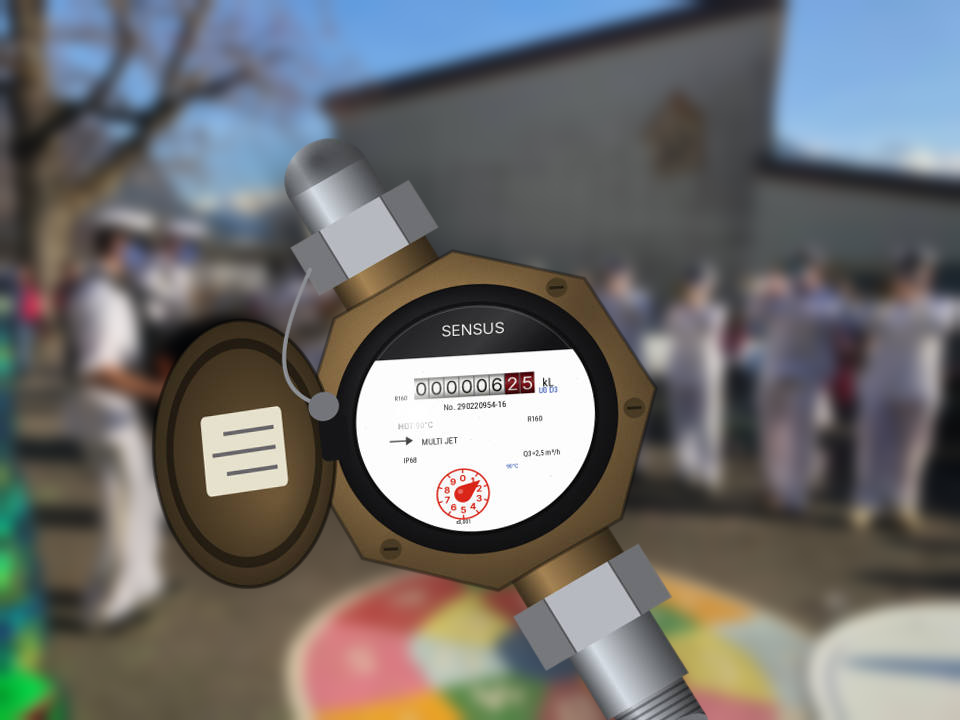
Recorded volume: 6.251 kL
